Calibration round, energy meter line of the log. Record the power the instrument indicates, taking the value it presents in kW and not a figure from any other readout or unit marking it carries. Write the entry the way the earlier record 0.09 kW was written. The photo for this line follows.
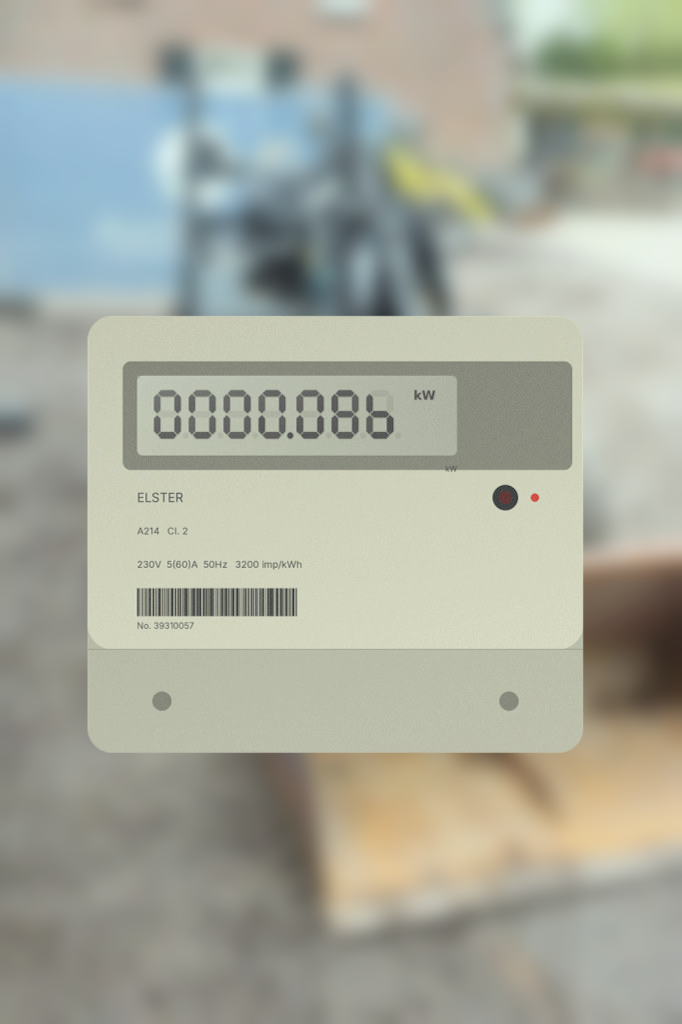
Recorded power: 0.086 kW
